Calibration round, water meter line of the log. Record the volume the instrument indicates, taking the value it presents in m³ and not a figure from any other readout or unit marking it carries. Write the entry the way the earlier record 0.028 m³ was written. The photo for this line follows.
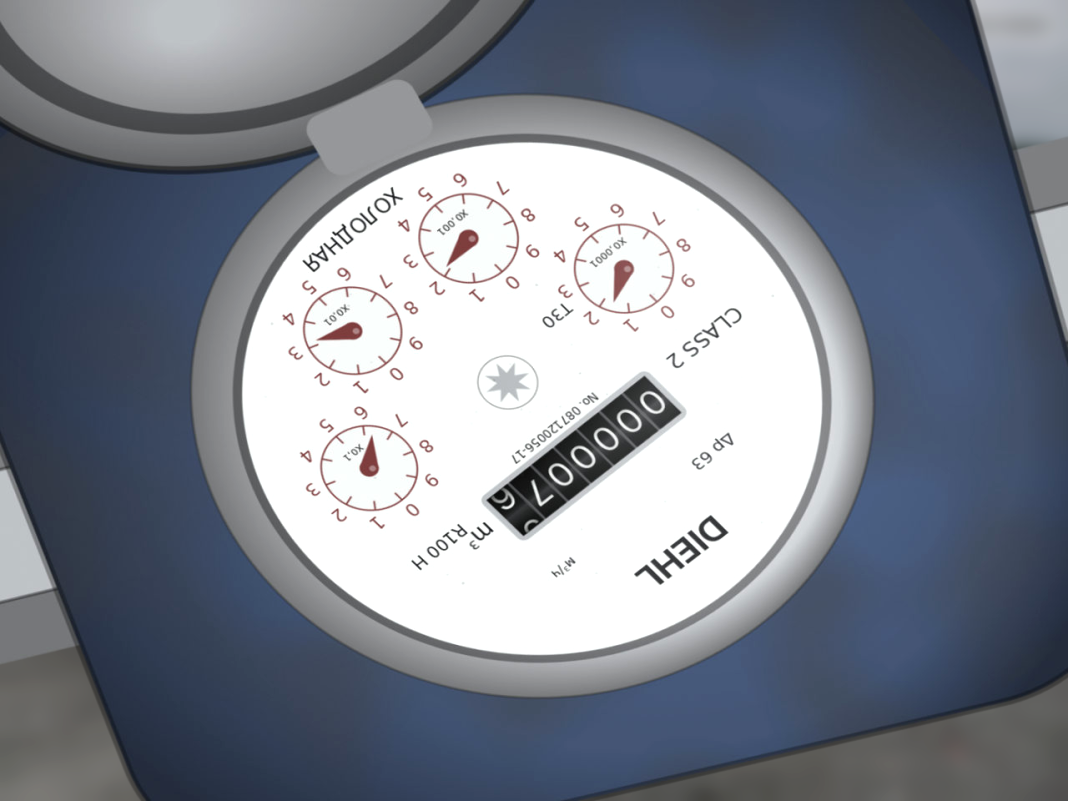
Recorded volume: 75.6321 m³
